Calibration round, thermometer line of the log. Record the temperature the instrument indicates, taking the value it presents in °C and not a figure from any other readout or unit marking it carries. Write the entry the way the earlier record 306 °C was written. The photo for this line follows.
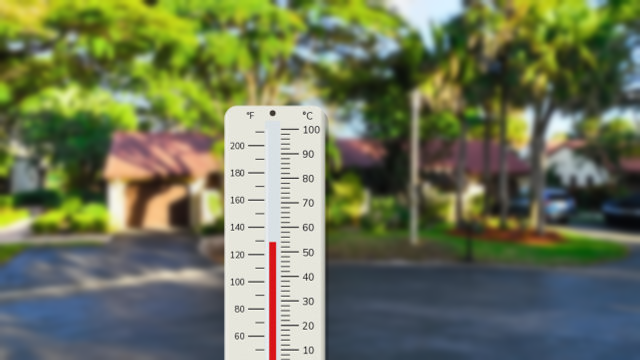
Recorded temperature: 54 °C
